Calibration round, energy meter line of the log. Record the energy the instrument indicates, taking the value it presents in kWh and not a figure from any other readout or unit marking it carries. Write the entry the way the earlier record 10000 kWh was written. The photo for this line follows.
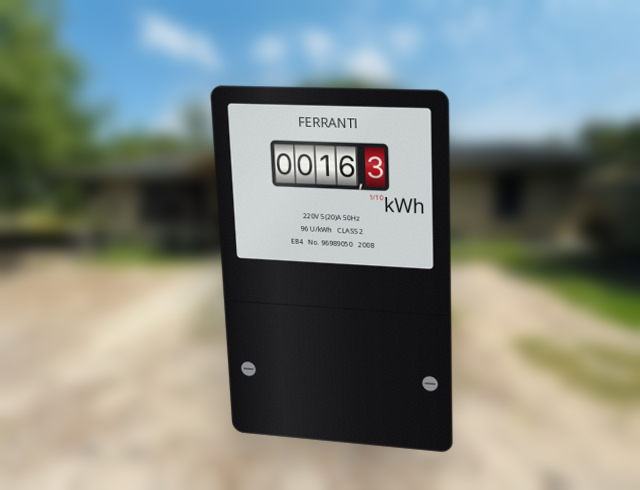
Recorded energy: 16.3 kWh
